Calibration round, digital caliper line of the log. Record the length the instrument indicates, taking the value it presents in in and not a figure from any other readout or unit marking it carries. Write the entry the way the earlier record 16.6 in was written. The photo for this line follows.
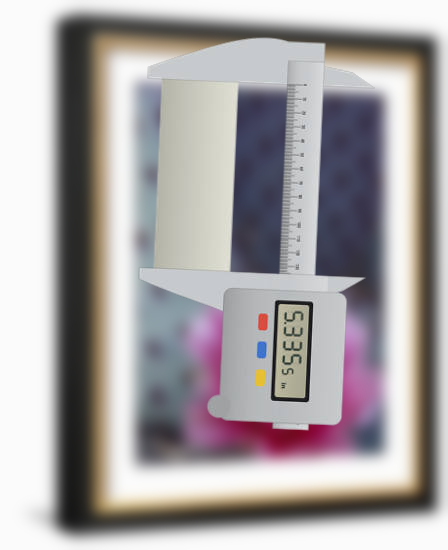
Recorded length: 5.3355 in
